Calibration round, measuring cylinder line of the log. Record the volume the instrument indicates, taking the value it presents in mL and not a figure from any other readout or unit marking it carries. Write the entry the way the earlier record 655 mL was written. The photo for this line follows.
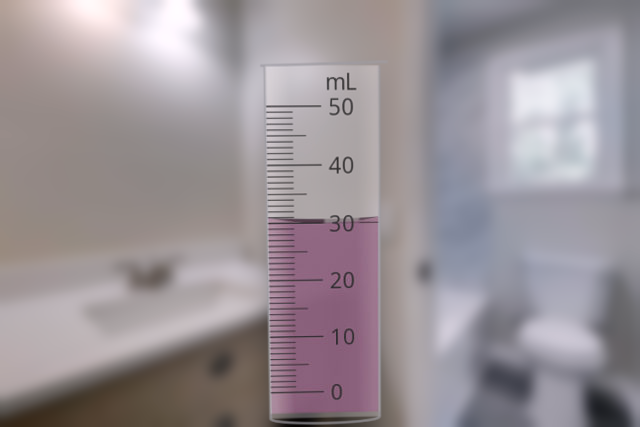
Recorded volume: 30 mL
